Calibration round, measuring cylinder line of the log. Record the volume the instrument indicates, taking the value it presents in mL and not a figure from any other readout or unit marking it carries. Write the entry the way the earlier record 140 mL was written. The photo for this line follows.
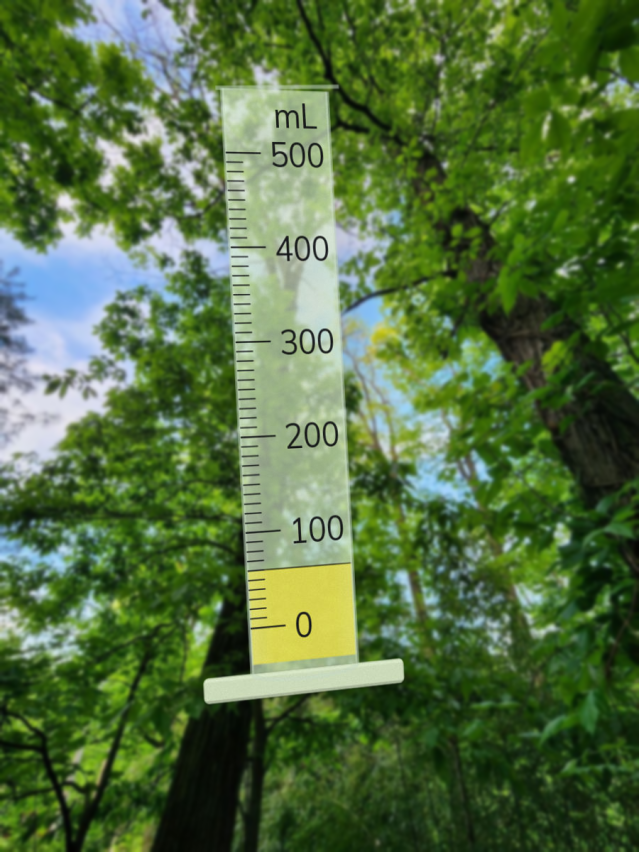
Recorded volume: 60 mL
